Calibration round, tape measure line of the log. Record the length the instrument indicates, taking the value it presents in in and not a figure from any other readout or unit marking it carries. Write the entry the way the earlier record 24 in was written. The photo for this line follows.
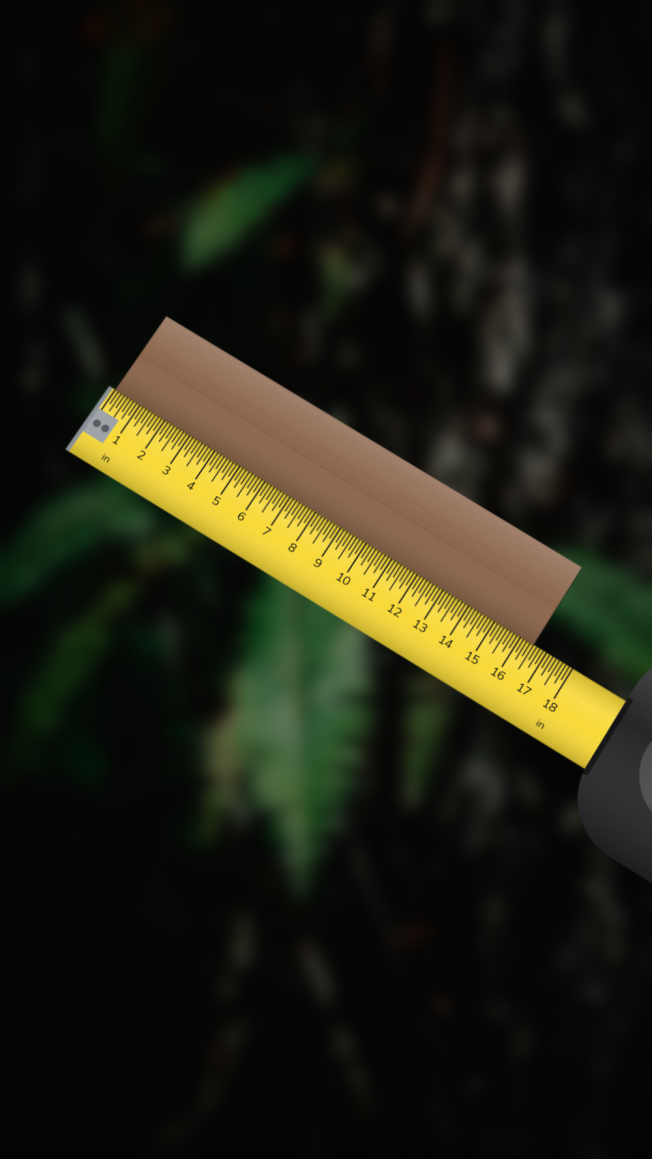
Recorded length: 16.5 in
